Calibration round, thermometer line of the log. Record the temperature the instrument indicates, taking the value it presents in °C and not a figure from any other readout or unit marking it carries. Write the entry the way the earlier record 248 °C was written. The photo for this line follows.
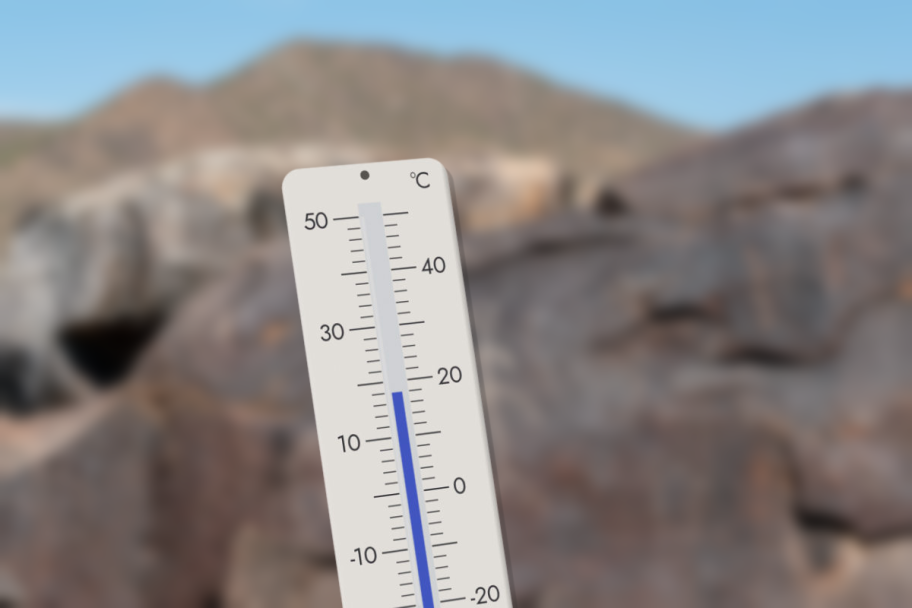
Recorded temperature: 18 °C
